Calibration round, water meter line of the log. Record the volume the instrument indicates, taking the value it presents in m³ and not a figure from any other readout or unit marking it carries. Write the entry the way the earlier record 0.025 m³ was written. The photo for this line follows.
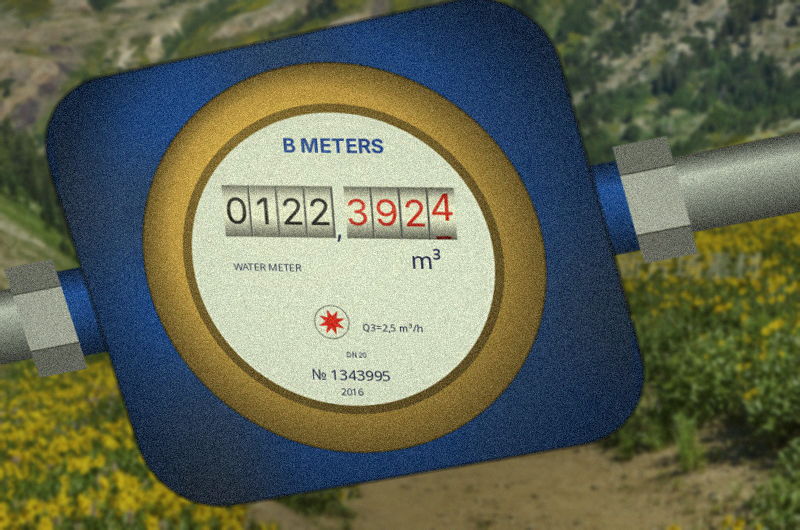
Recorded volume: 122.3924 m³
